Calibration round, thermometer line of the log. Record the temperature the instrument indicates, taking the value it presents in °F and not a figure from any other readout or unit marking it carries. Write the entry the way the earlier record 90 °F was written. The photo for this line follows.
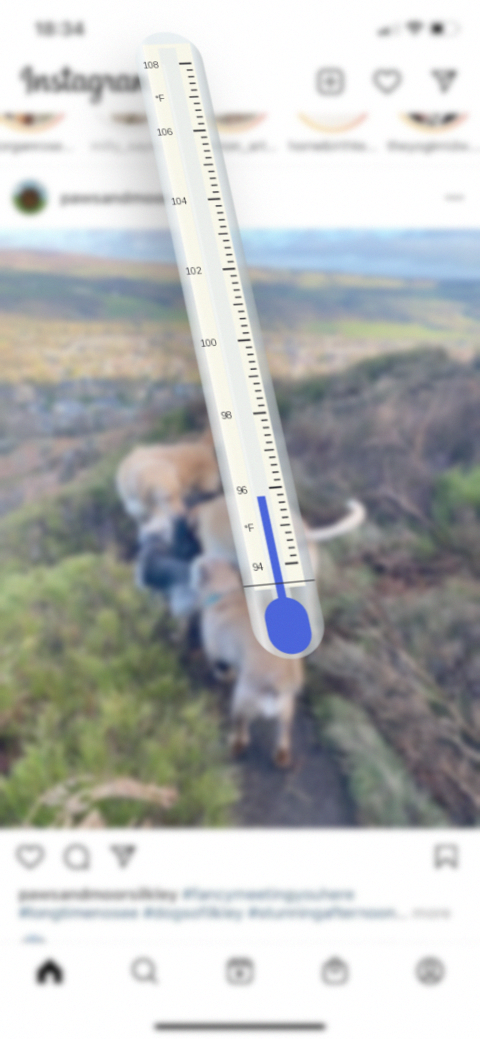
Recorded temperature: 95.8 °F
